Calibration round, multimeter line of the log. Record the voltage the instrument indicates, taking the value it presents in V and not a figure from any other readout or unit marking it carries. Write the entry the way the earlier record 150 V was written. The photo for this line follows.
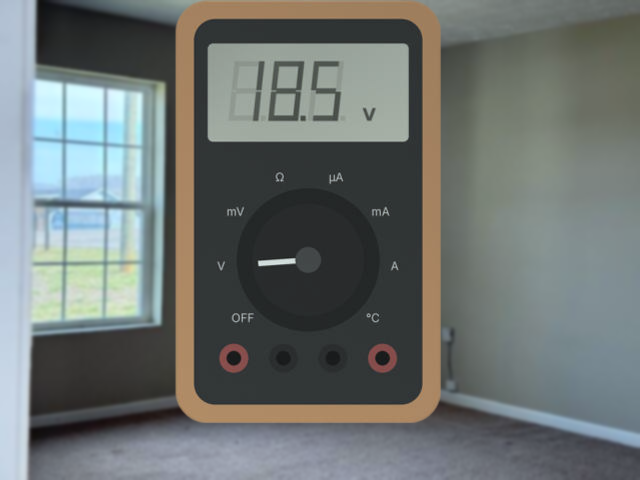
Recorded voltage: 18.5 V
